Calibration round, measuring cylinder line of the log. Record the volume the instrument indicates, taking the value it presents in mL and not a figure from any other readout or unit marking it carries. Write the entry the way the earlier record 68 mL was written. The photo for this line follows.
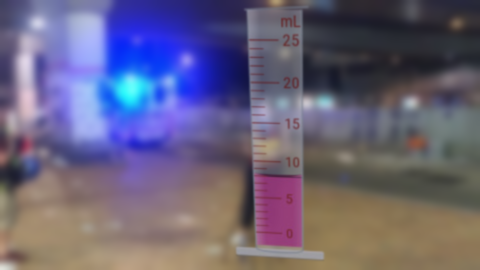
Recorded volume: 8 mL
